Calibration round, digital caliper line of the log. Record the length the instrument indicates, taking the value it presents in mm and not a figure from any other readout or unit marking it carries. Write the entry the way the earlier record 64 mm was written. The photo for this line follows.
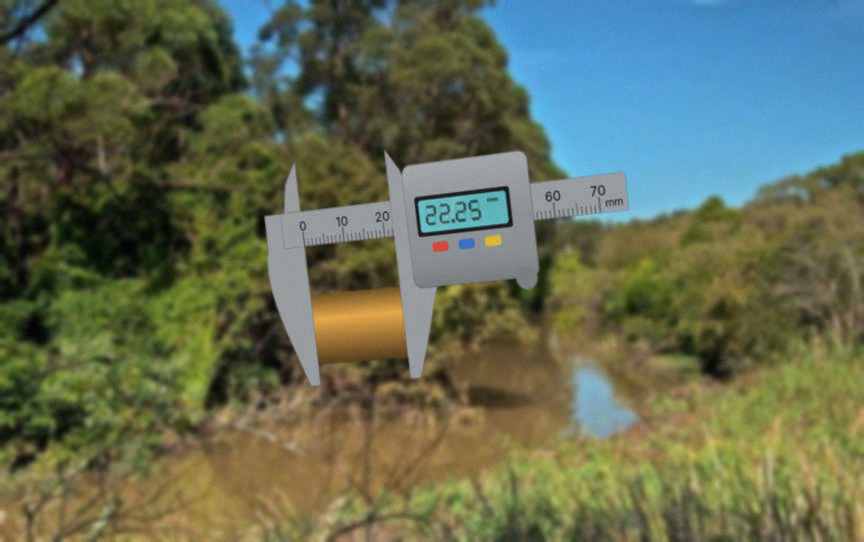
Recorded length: 22.25 mm
